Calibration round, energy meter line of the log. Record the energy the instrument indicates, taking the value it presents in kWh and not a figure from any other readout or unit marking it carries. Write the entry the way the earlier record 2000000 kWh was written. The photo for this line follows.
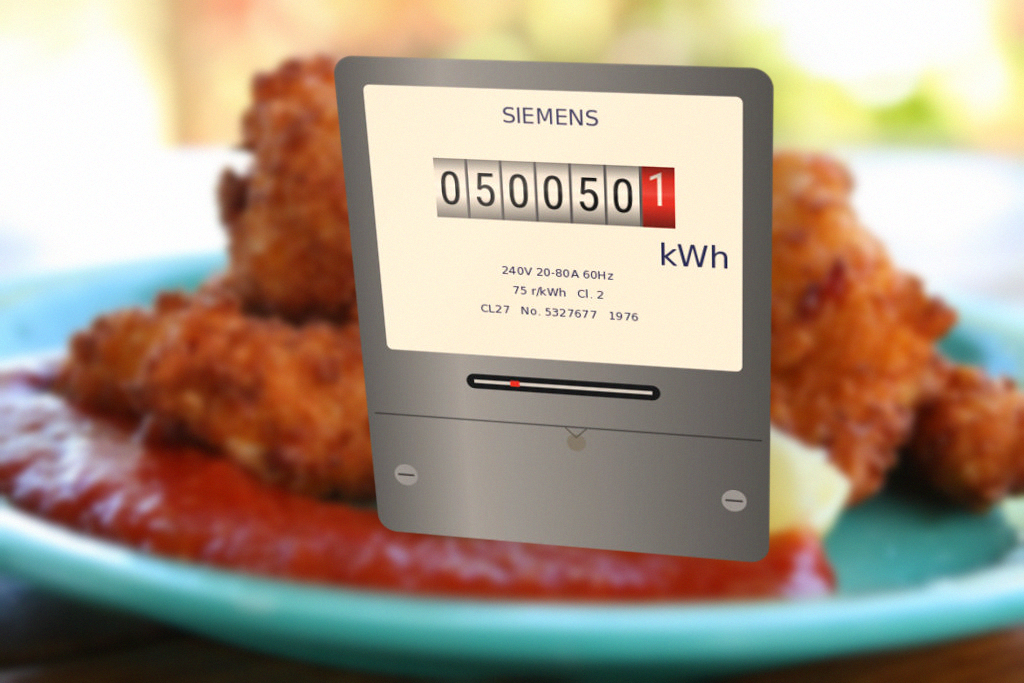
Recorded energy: 50050.1 kWh
